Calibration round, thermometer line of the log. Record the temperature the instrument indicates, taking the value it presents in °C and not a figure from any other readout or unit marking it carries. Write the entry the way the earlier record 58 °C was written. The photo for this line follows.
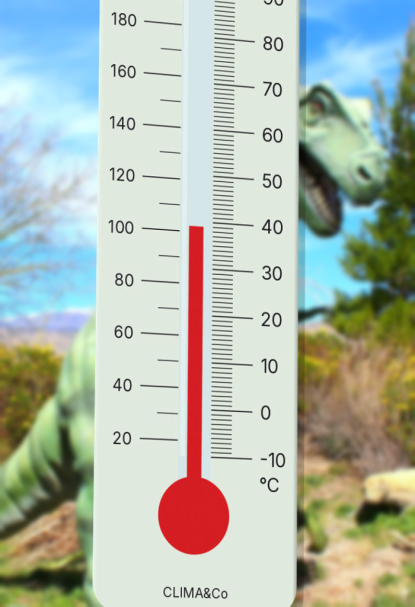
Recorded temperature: 39 °C
